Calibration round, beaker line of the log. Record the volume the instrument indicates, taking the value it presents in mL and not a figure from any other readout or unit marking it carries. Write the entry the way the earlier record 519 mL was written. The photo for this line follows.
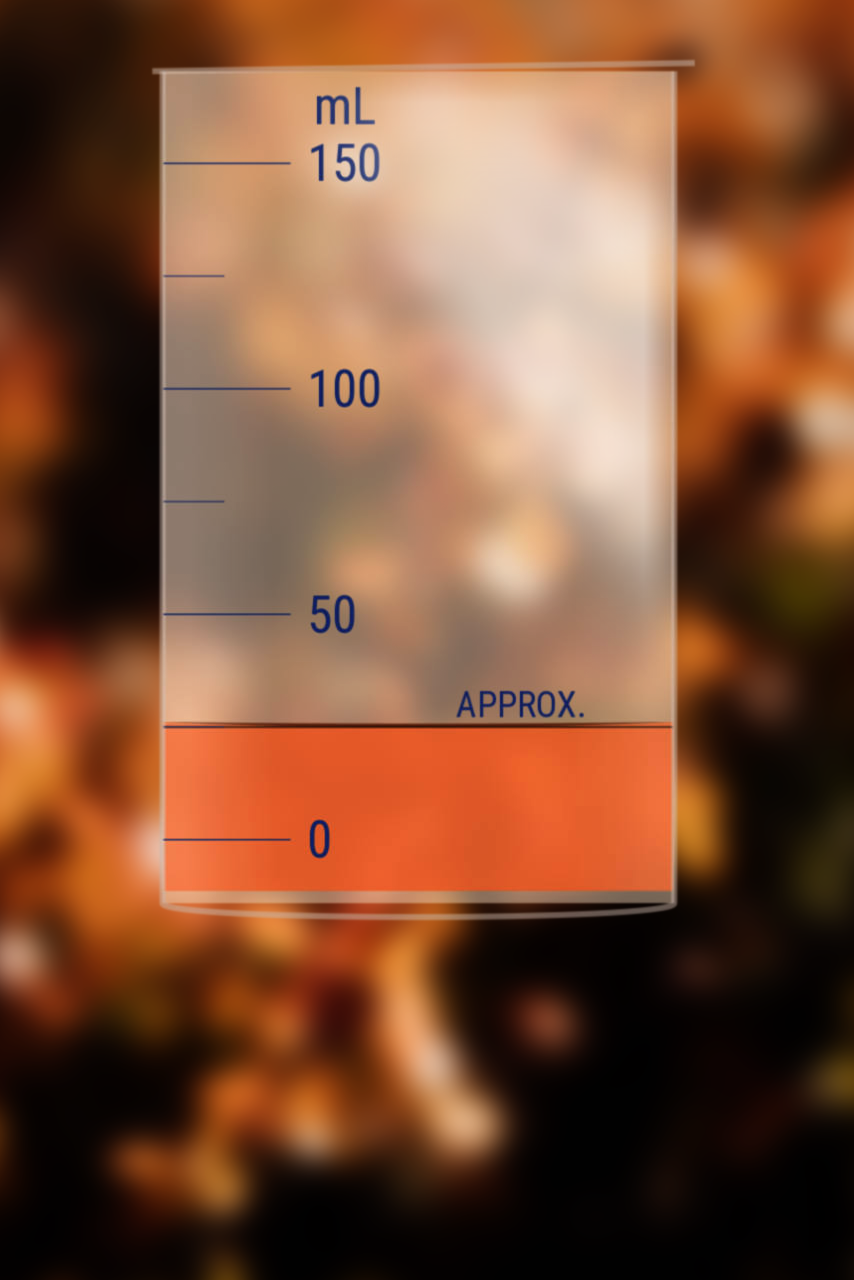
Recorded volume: 25 mL
